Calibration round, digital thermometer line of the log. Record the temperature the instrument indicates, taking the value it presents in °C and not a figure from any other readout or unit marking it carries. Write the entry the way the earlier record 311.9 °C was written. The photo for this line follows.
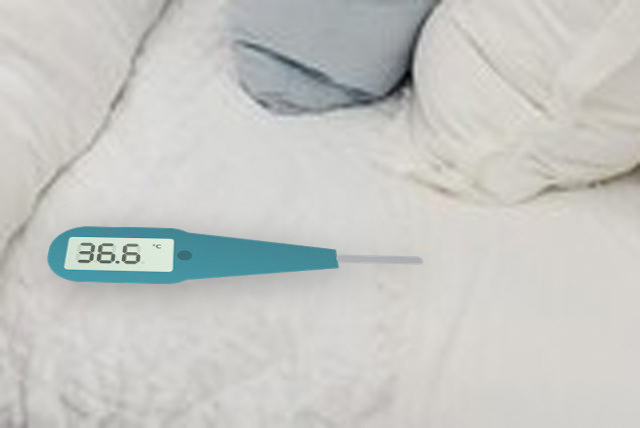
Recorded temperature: 36.6 °C
